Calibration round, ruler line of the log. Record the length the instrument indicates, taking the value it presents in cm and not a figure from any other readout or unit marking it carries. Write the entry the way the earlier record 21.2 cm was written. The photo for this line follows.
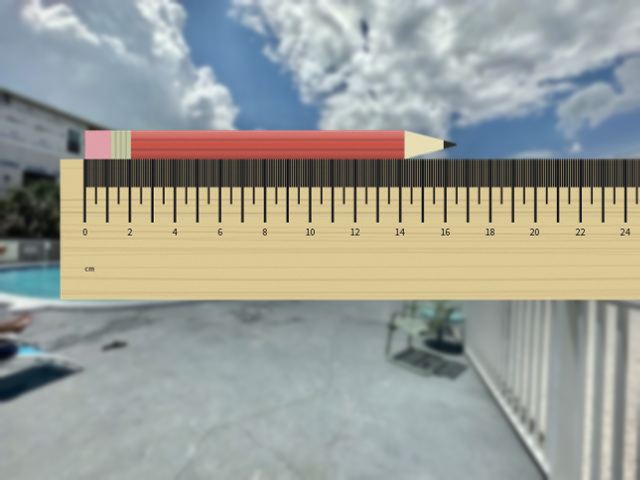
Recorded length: 16.5 cm
